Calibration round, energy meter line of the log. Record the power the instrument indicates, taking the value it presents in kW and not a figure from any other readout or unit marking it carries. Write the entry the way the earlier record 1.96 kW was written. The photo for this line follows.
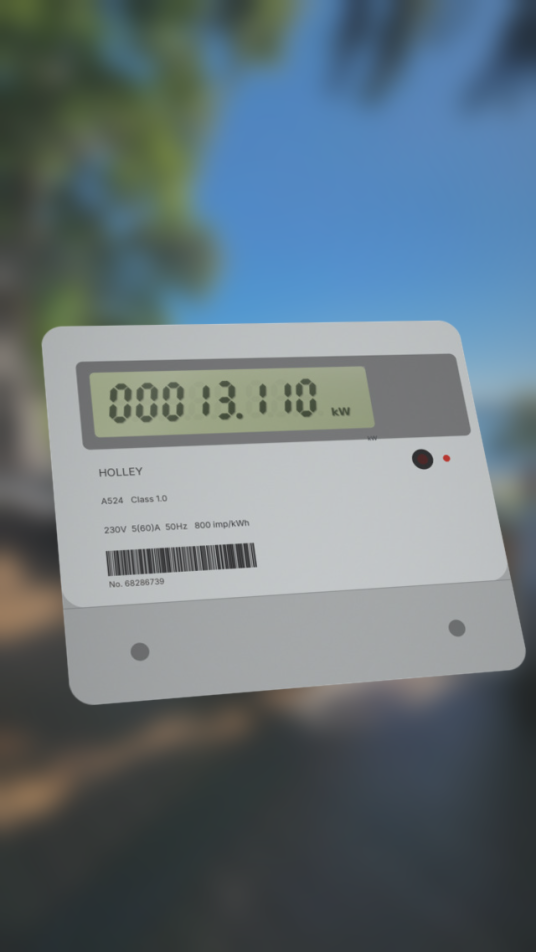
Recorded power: 13.110 kW
